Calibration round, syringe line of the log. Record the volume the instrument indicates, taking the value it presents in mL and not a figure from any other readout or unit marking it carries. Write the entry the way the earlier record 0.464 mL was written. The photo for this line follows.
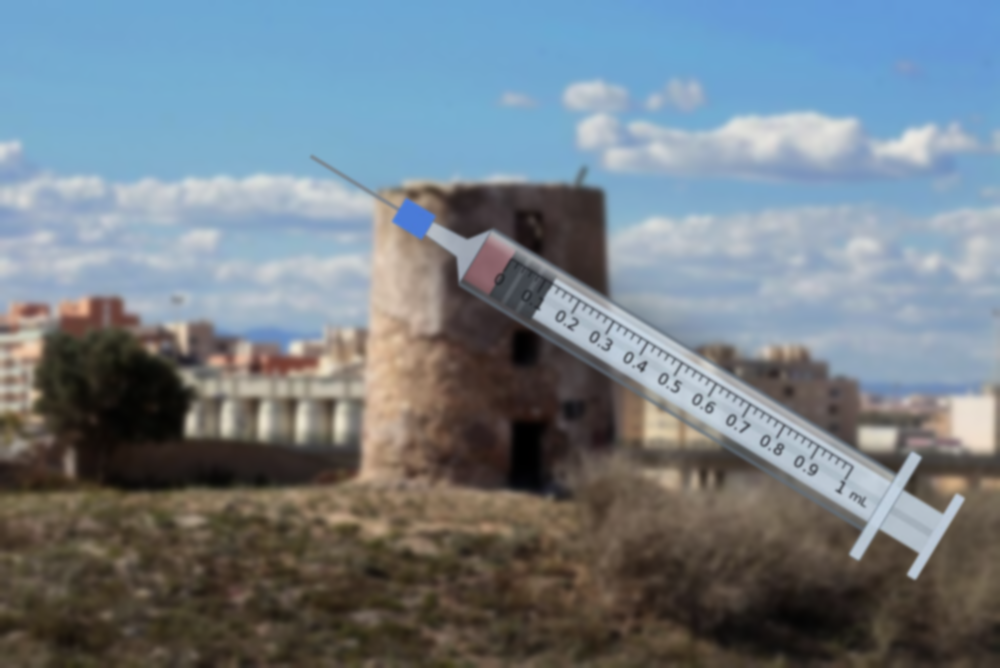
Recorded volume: 0 mL
